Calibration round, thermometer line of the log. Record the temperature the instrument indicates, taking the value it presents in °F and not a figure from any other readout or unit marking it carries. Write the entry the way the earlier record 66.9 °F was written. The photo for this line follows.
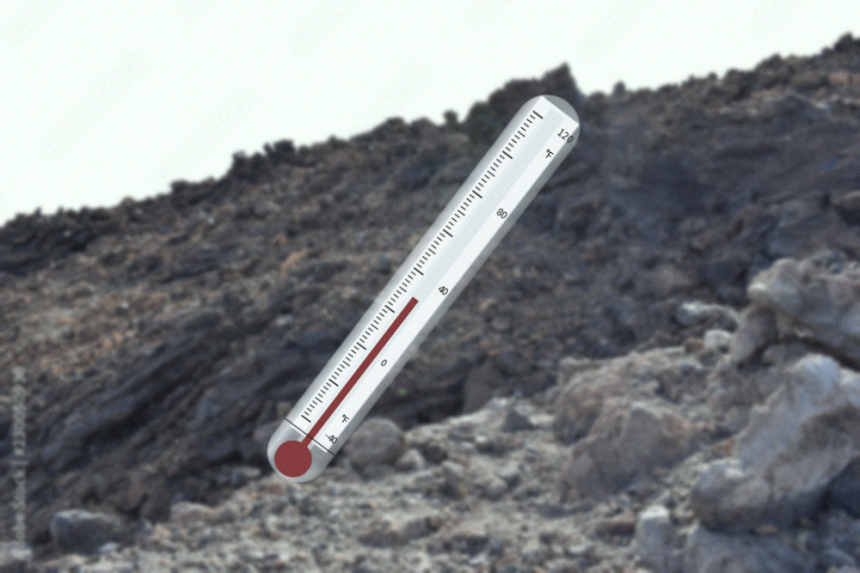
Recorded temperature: 30 °F
